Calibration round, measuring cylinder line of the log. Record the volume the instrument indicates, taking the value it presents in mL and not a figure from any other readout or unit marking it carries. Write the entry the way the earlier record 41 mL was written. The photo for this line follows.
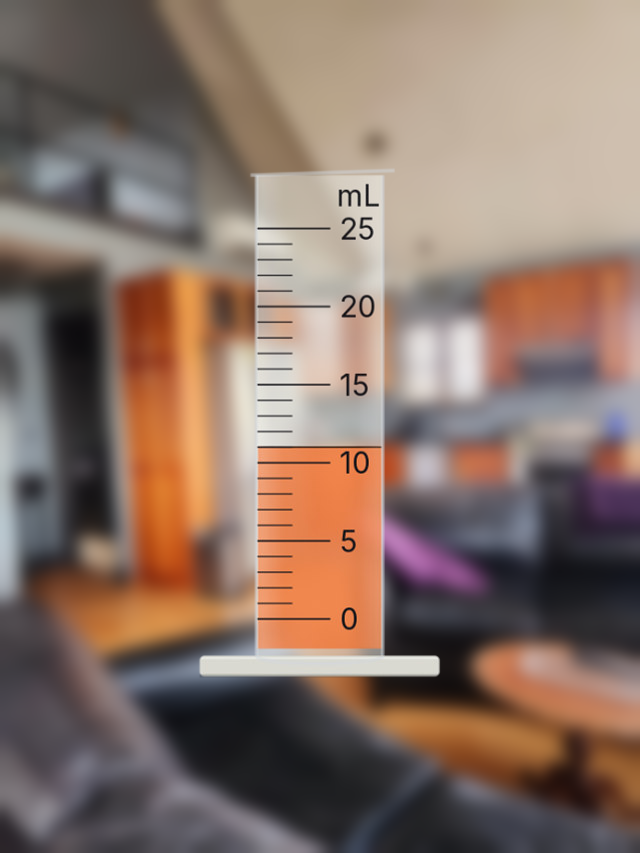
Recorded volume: 11 mL
